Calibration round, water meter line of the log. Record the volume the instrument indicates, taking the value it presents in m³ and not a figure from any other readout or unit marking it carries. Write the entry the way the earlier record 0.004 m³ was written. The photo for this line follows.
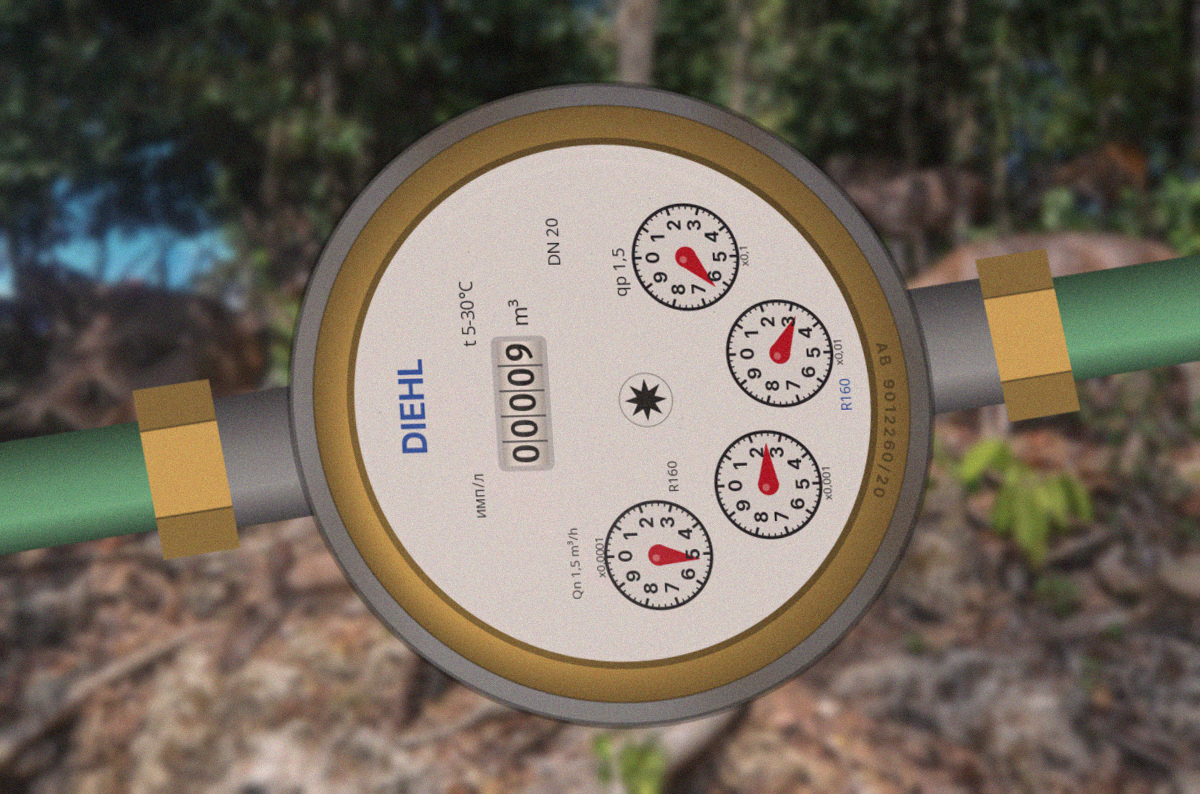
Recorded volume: 9.6325 m³
